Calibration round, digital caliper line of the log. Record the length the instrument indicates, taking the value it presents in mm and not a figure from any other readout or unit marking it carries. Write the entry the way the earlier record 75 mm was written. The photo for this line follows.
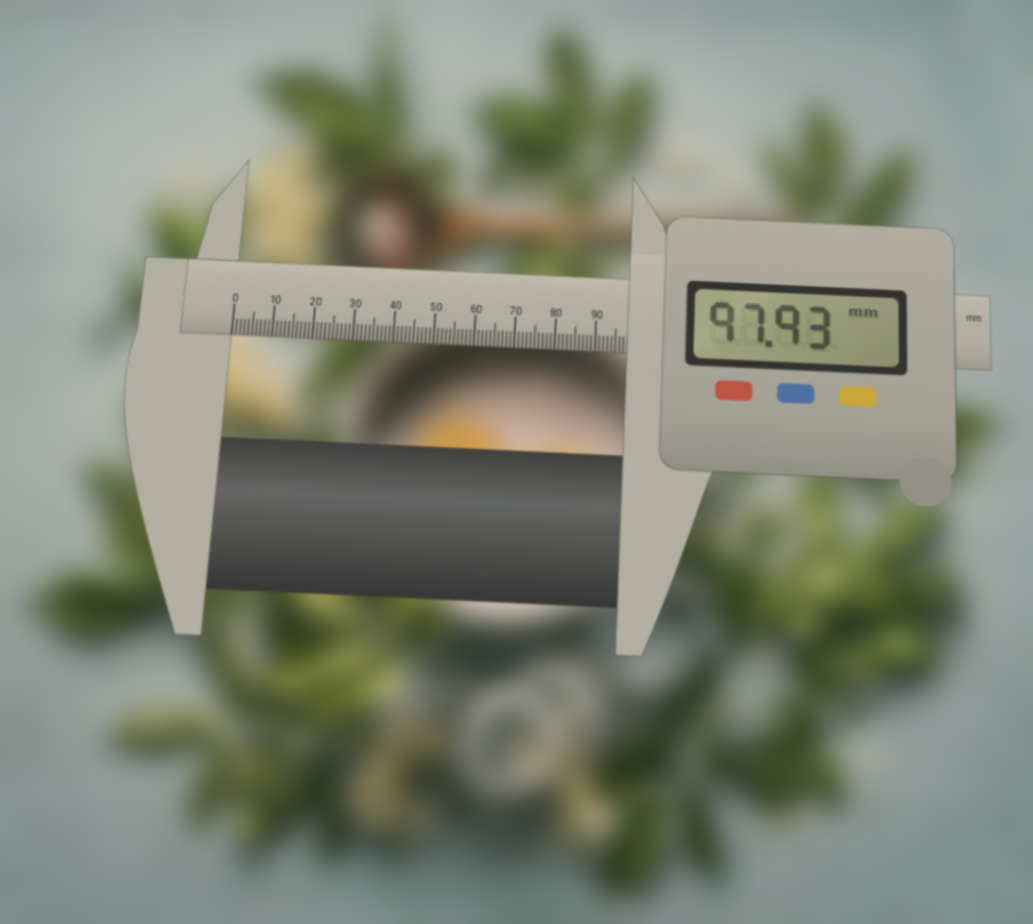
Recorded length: 97.93 mm
